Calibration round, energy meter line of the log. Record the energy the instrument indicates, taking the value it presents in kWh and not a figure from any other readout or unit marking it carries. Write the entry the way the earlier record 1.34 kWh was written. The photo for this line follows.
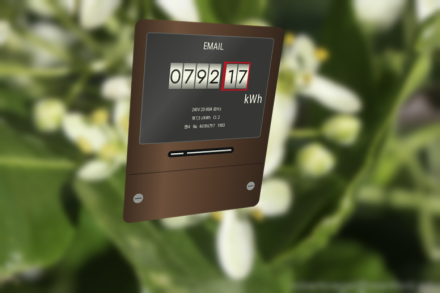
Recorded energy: 792.17 kWh
